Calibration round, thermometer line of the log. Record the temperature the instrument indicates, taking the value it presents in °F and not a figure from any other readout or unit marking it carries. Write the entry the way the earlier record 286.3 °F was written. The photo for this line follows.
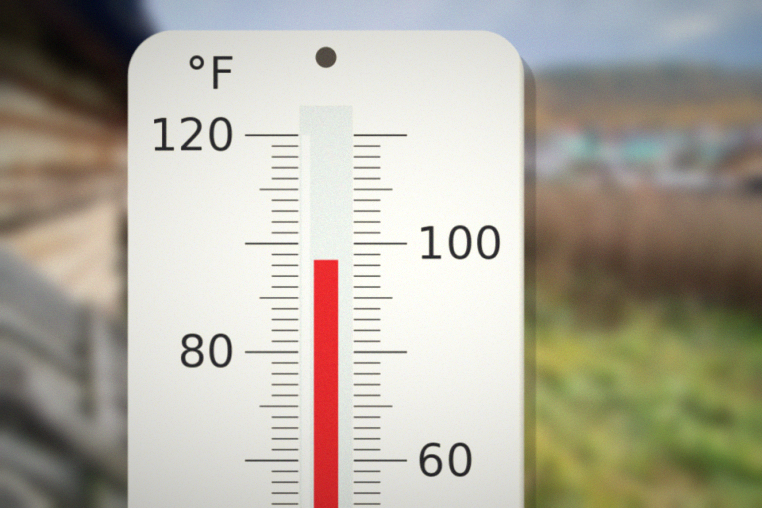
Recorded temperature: 97 °F
